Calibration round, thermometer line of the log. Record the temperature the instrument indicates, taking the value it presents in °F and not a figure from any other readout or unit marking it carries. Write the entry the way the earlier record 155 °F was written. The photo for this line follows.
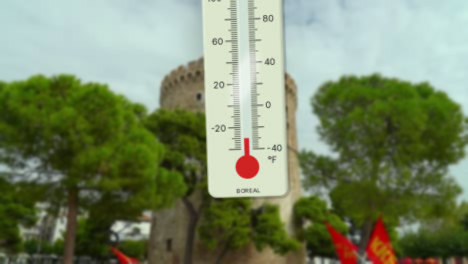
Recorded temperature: -30 °F
